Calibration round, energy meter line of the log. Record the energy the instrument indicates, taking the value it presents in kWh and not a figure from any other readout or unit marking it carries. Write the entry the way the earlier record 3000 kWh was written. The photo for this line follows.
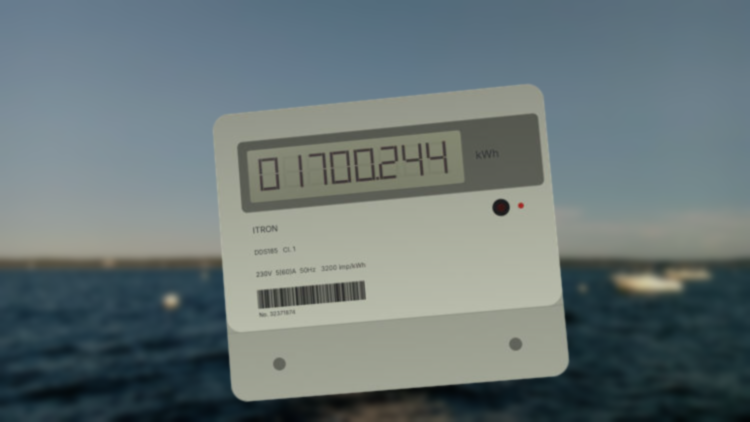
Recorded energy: 1700.244 kWh
